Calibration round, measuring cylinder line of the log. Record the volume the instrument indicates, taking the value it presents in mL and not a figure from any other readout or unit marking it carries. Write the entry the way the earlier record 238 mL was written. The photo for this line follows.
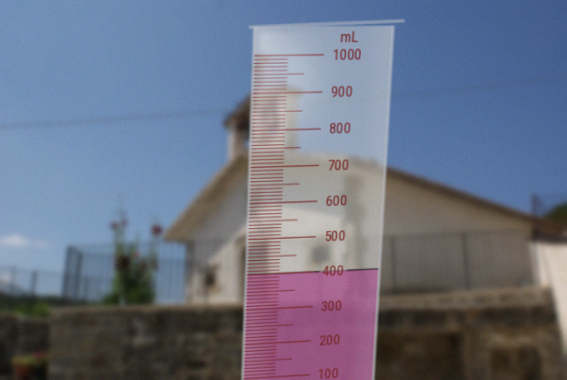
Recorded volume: 400 mL
